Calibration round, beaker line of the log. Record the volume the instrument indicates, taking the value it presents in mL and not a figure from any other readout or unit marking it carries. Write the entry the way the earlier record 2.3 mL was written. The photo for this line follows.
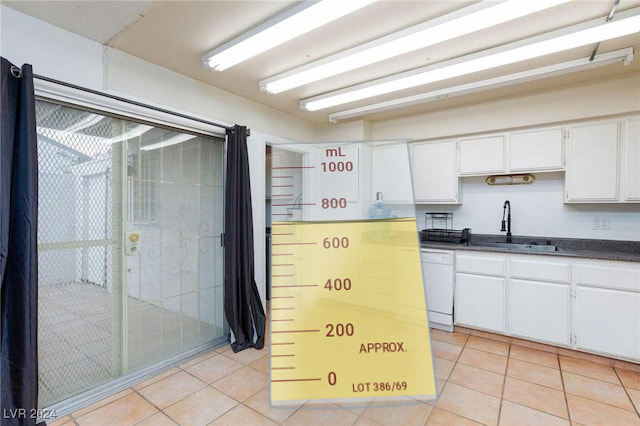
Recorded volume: 700 mL
